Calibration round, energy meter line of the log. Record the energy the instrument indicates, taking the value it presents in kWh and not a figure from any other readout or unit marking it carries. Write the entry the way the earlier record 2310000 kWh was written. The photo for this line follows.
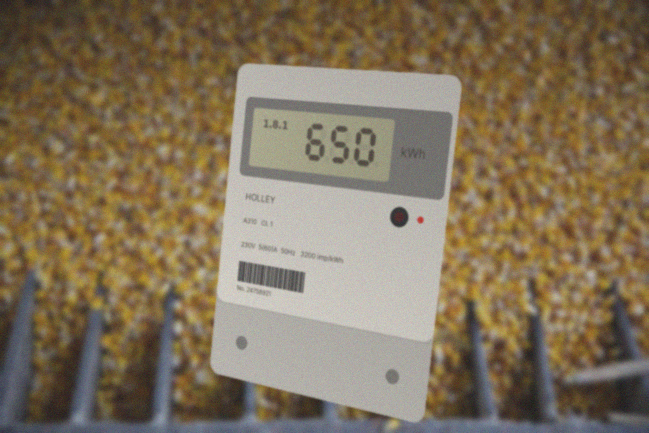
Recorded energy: 650 kWh
